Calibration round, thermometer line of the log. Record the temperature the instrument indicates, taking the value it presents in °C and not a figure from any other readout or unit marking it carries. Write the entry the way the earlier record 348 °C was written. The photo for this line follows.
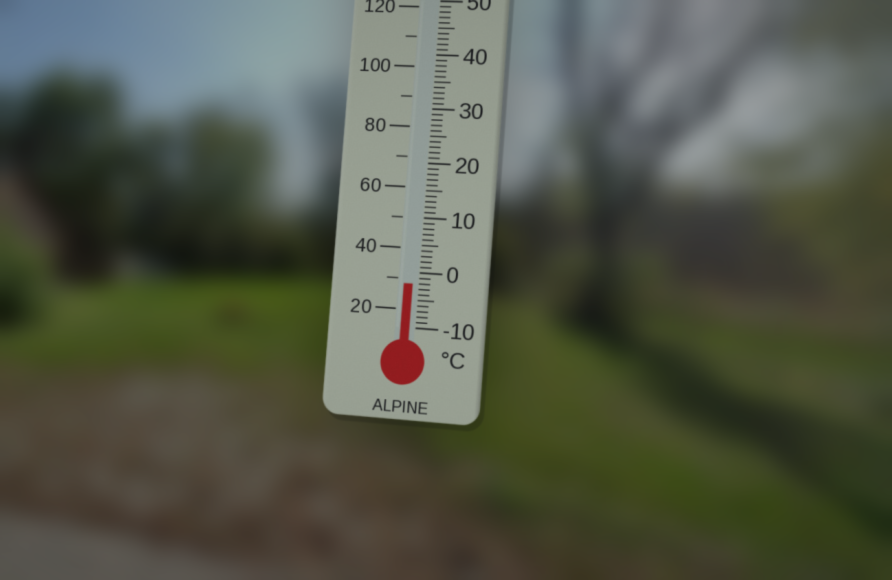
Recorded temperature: -2 °C
